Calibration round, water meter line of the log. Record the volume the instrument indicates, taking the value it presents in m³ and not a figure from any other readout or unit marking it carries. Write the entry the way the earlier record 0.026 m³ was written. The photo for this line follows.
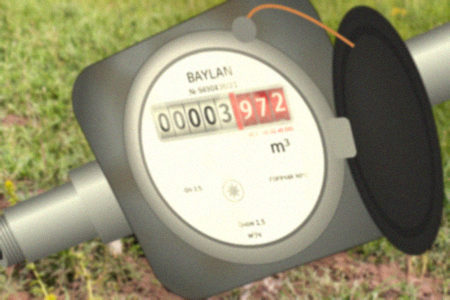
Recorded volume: 3.972 m³
